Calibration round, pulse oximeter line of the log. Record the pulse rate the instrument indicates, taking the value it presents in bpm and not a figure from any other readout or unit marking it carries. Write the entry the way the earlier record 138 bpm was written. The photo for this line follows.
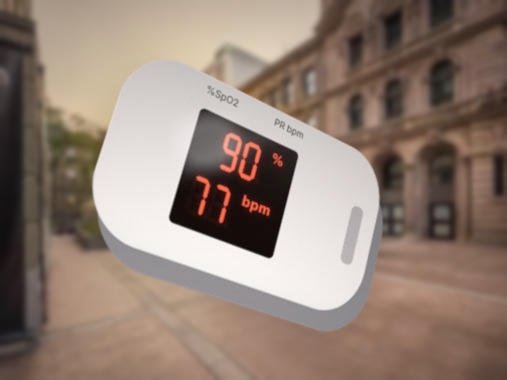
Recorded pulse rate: 77 bpm
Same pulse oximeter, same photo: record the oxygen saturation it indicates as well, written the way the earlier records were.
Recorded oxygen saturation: 90 %
